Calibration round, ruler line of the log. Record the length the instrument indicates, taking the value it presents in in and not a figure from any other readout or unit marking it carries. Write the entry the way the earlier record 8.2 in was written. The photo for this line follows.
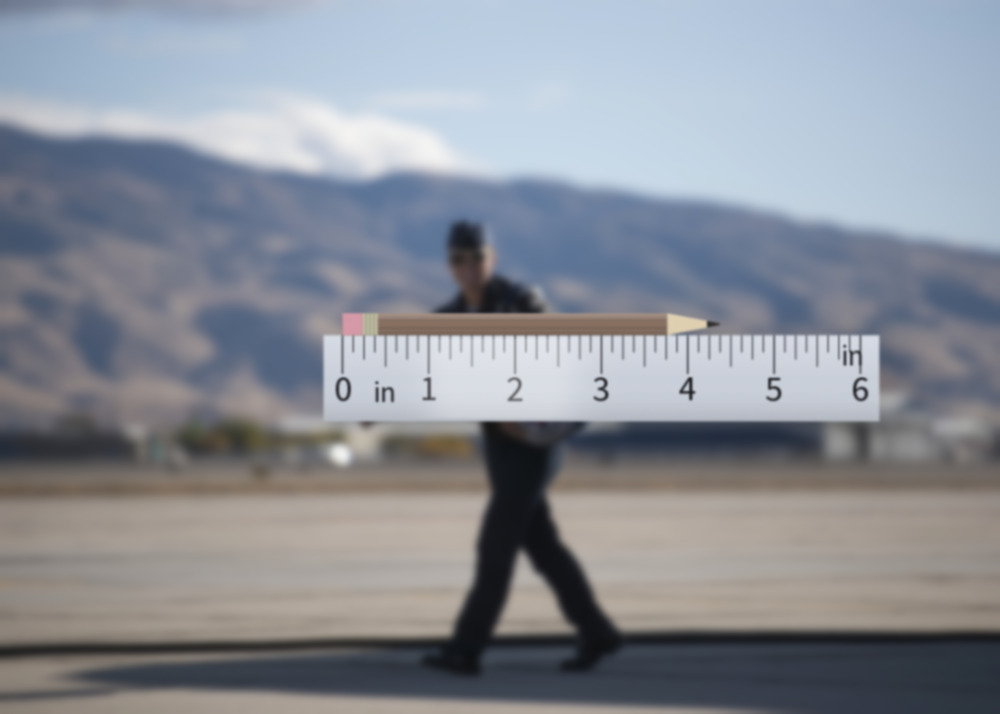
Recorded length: 4.375 in
